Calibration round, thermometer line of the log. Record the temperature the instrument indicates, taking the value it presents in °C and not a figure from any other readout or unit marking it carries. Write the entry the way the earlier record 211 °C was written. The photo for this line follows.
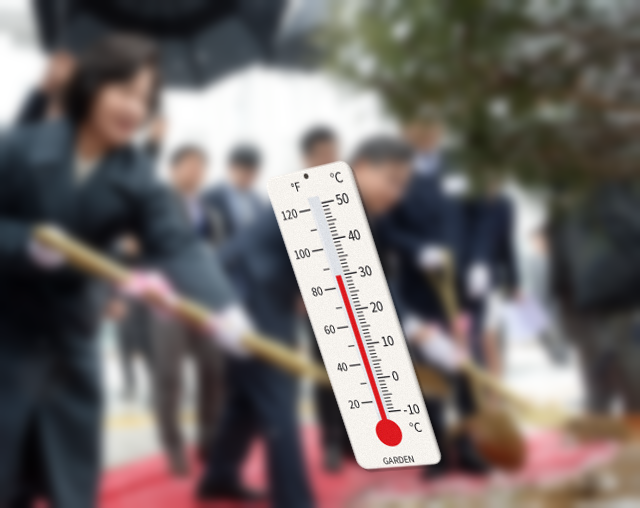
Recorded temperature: 30 °C
